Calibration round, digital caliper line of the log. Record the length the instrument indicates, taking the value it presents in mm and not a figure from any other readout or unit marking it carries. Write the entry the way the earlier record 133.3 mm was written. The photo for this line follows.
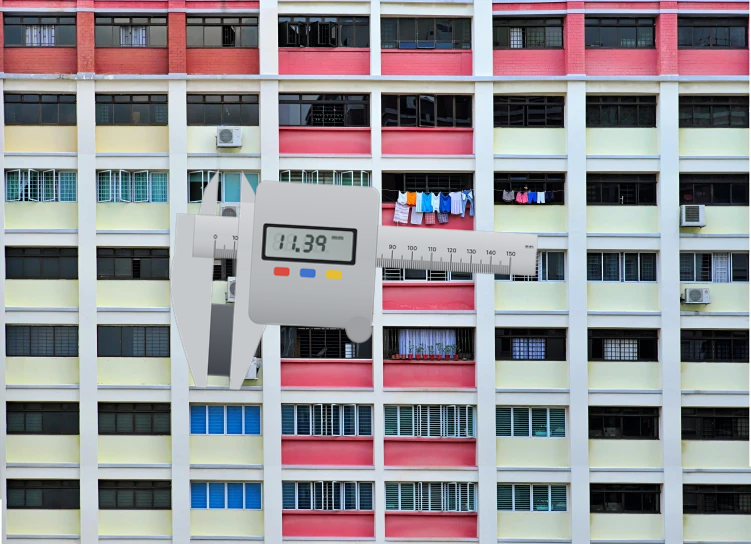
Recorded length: 11.39 mm
